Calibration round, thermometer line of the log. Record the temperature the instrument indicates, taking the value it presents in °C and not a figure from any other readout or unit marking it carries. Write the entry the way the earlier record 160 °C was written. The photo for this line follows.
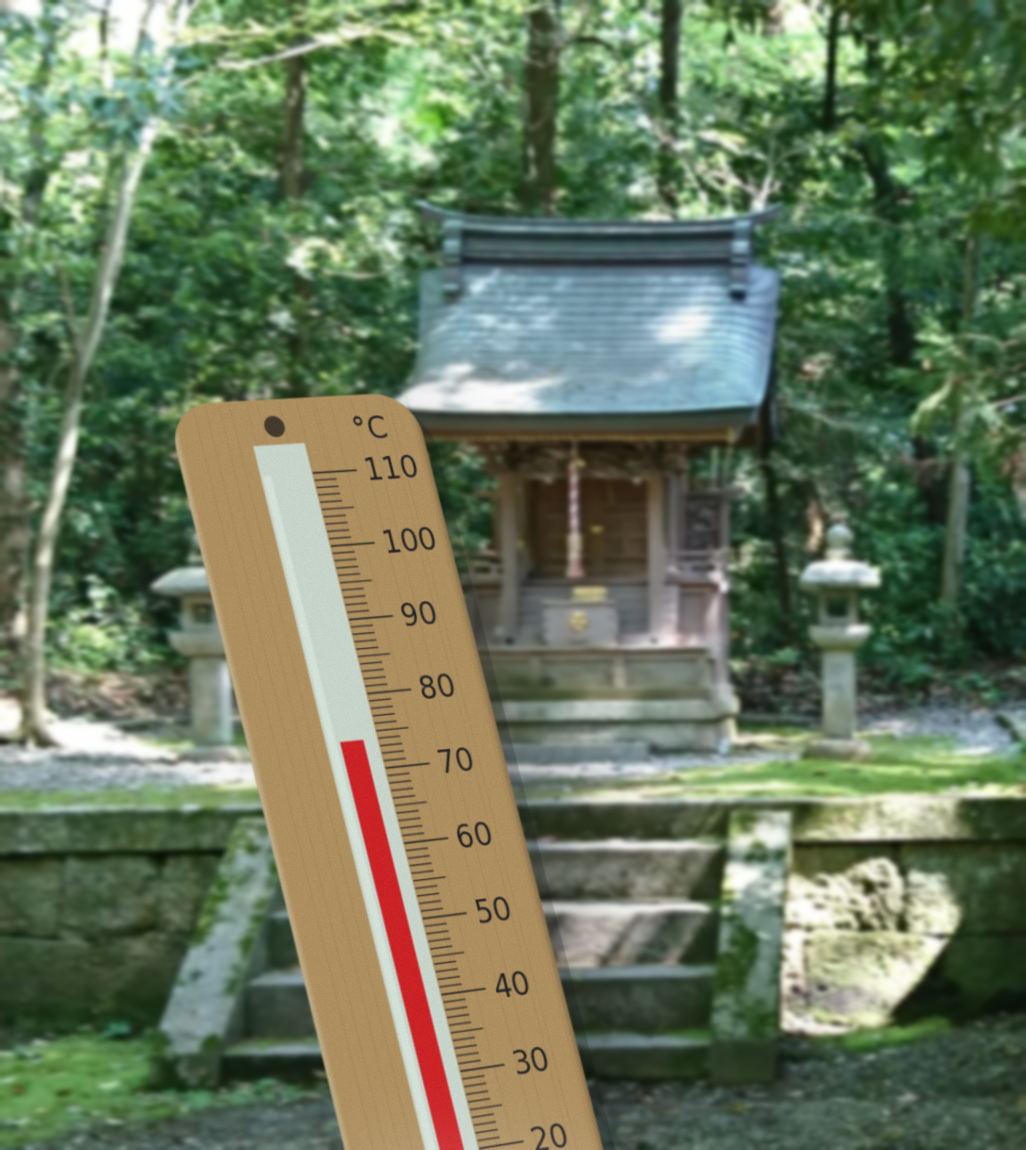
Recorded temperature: 74 °C
